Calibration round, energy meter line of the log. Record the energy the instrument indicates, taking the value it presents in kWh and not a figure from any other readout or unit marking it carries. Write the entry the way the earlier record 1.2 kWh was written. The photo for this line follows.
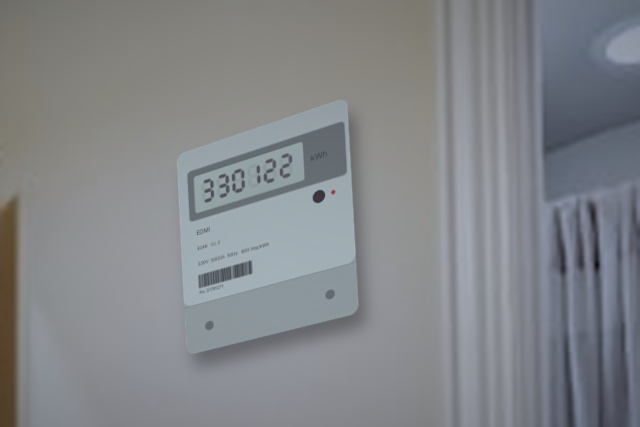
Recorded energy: 330122 kWh
